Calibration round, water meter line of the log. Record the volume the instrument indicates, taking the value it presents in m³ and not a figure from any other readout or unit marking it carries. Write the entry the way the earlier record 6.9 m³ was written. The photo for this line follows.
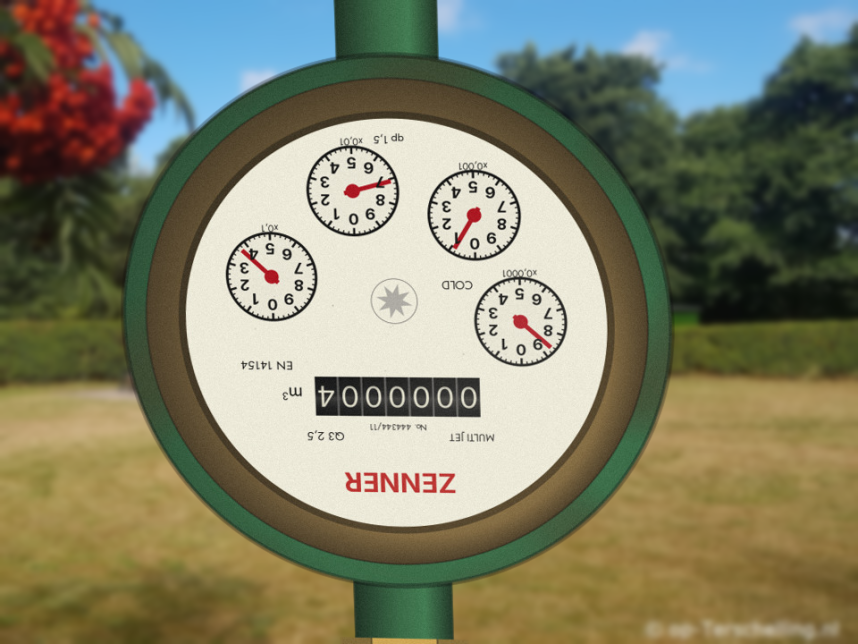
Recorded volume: 4.3708 m³
